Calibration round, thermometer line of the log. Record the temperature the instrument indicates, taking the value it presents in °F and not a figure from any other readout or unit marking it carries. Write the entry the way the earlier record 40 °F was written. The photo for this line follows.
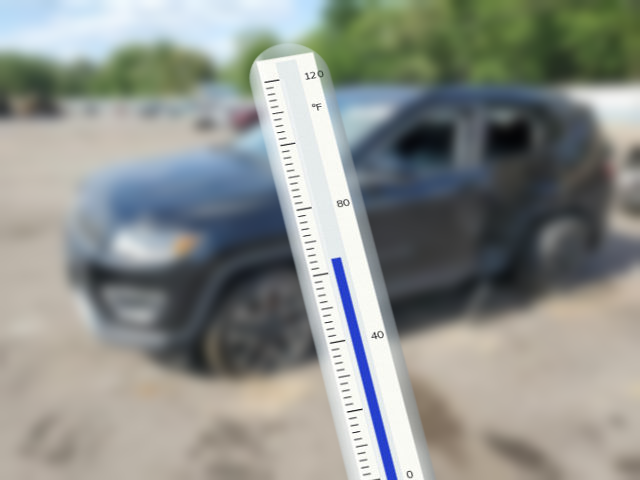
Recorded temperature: 64 °F
